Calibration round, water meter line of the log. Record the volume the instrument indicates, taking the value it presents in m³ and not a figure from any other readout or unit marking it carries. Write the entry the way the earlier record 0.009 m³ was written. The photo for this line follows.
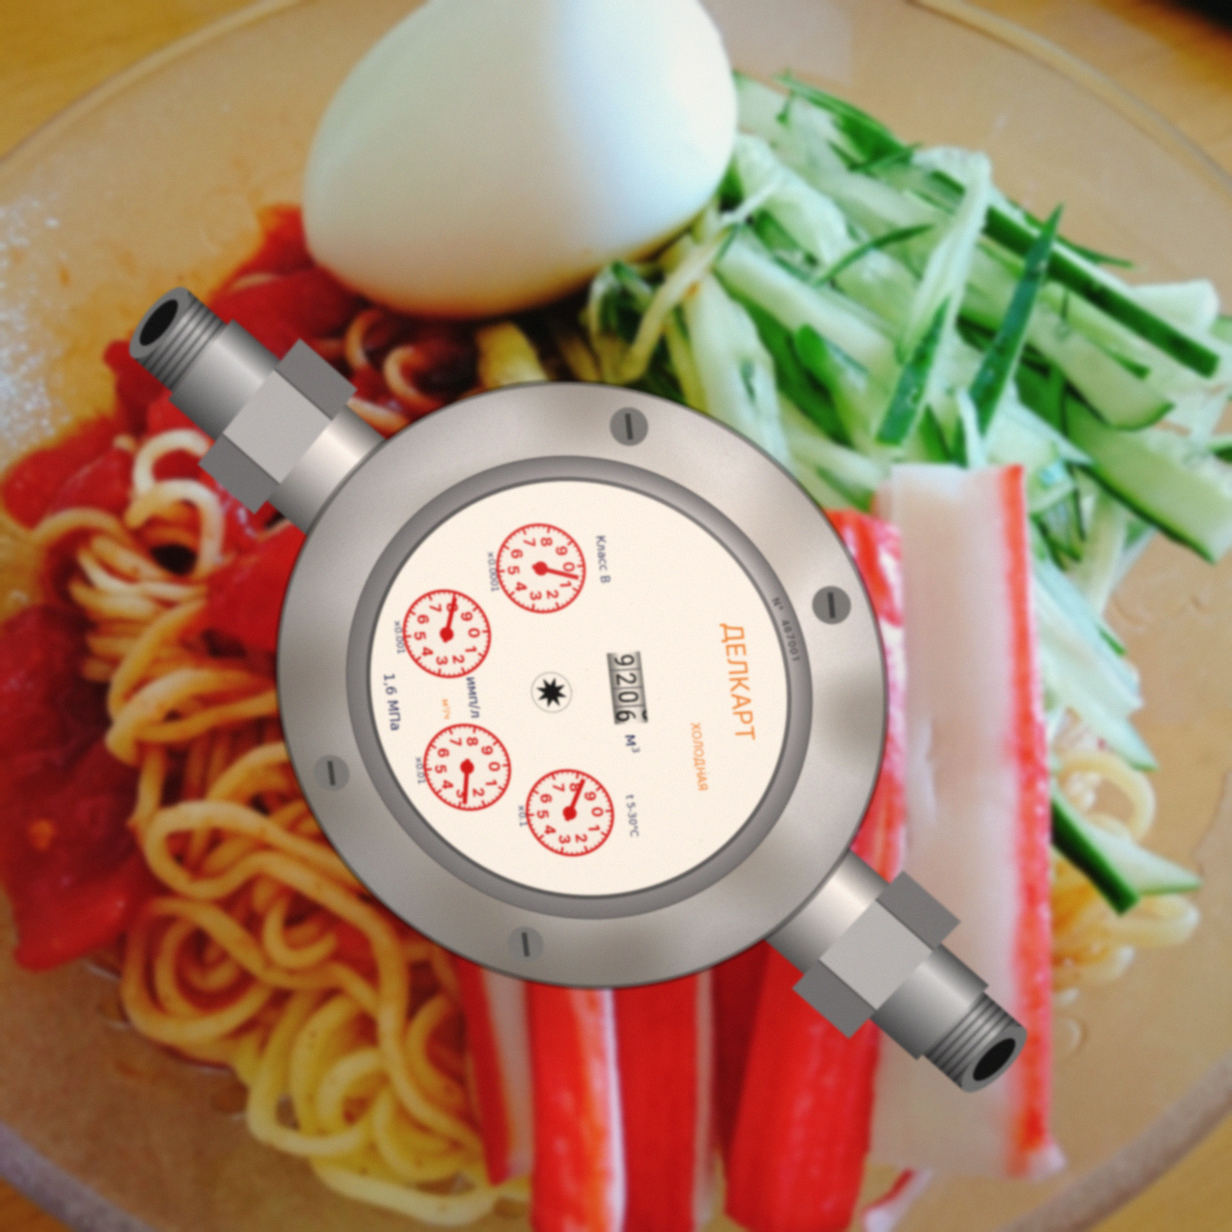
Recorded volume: 9205.8280 m³
